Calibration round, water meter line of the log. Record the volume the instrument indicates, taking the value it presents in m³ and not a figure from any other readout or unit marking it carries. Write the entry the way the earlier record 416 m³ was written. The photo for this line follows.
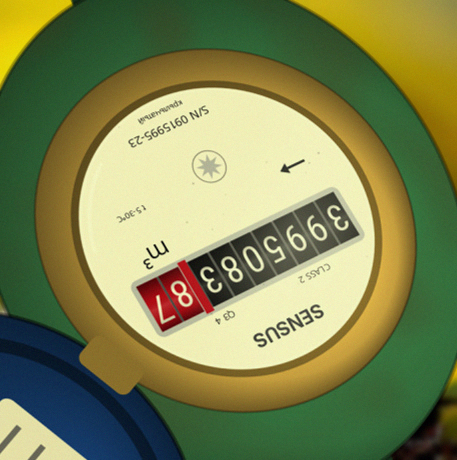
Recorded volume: 3995083.87 m³
